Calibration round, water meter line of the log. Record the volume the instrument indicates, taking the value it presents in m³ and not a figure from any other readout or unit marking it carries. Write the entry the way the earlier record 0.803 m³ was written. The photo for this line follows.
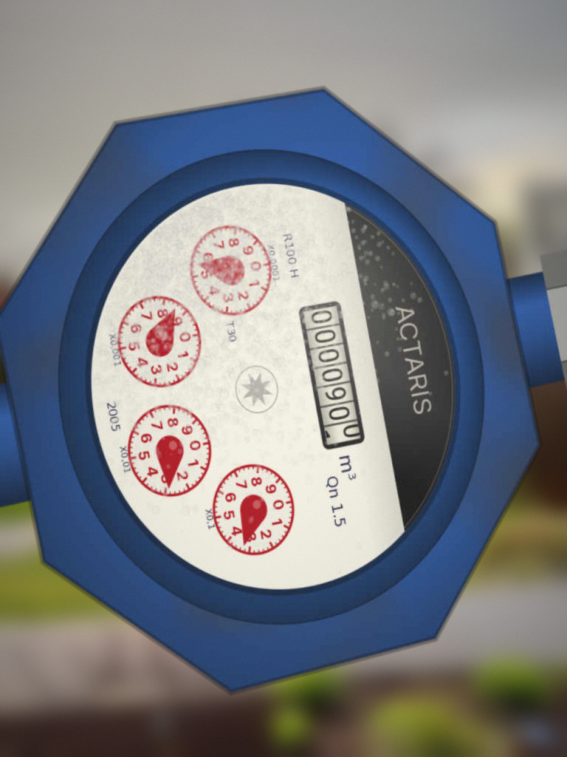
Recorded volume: 900.3285 m³
